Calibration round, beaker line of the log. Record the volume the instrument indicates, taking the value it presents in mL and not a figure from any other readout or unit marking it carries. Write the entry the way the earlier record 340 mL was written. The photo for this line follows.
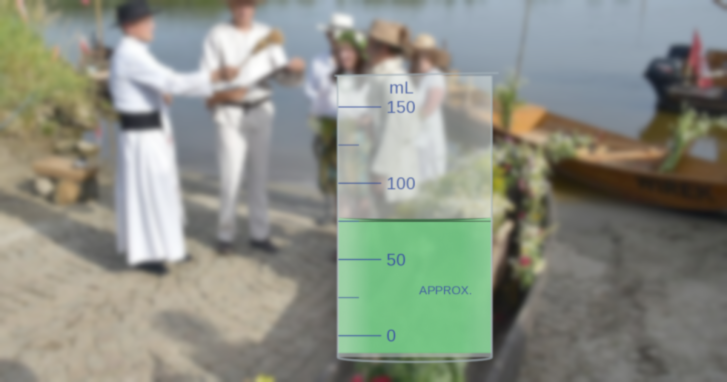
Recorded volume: 75 mL
